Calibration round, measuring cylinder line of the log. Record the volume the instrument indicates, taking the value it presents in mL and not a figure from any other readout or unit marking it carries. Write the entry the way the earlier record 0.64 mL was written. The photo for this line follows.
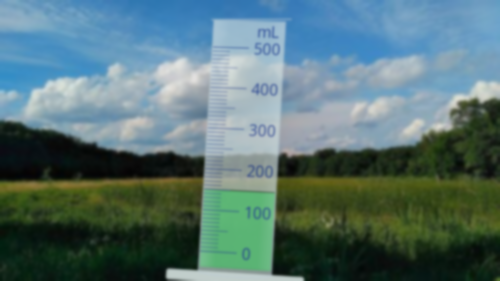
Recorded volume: 150 mL
